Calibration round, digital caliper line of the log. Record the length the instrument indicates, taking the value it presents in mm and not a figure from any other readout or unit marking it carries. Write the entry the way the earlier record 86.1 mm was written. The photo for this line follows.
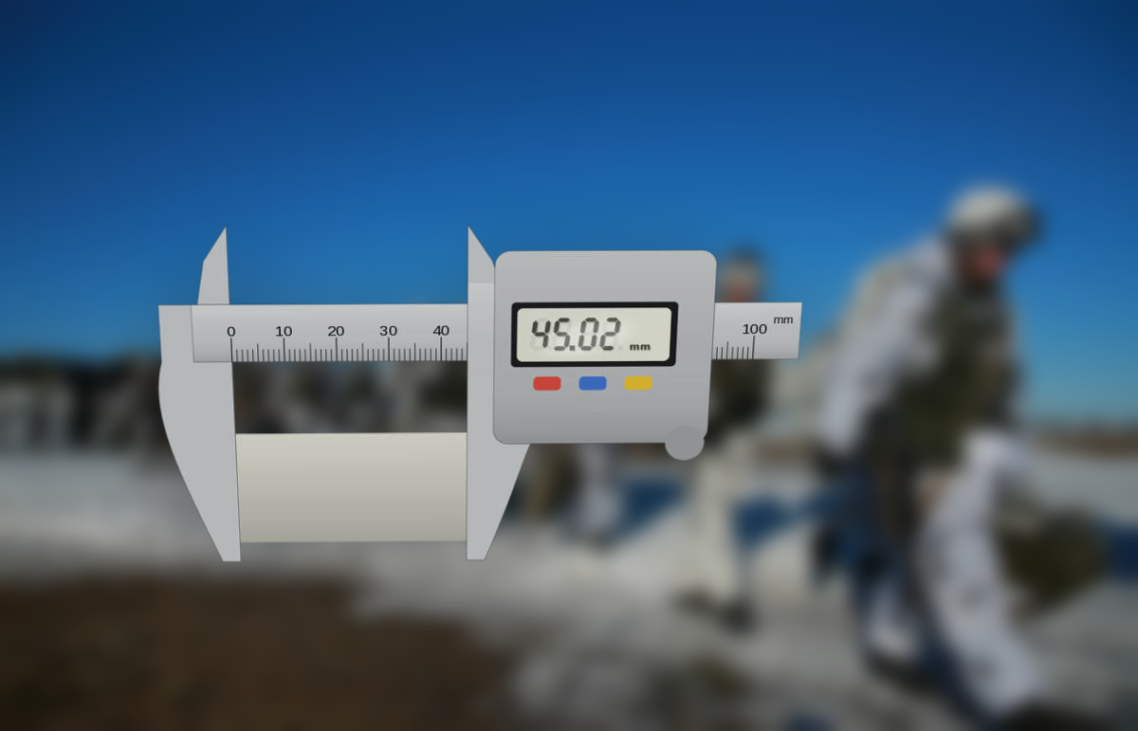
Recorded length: 45.02 mm
